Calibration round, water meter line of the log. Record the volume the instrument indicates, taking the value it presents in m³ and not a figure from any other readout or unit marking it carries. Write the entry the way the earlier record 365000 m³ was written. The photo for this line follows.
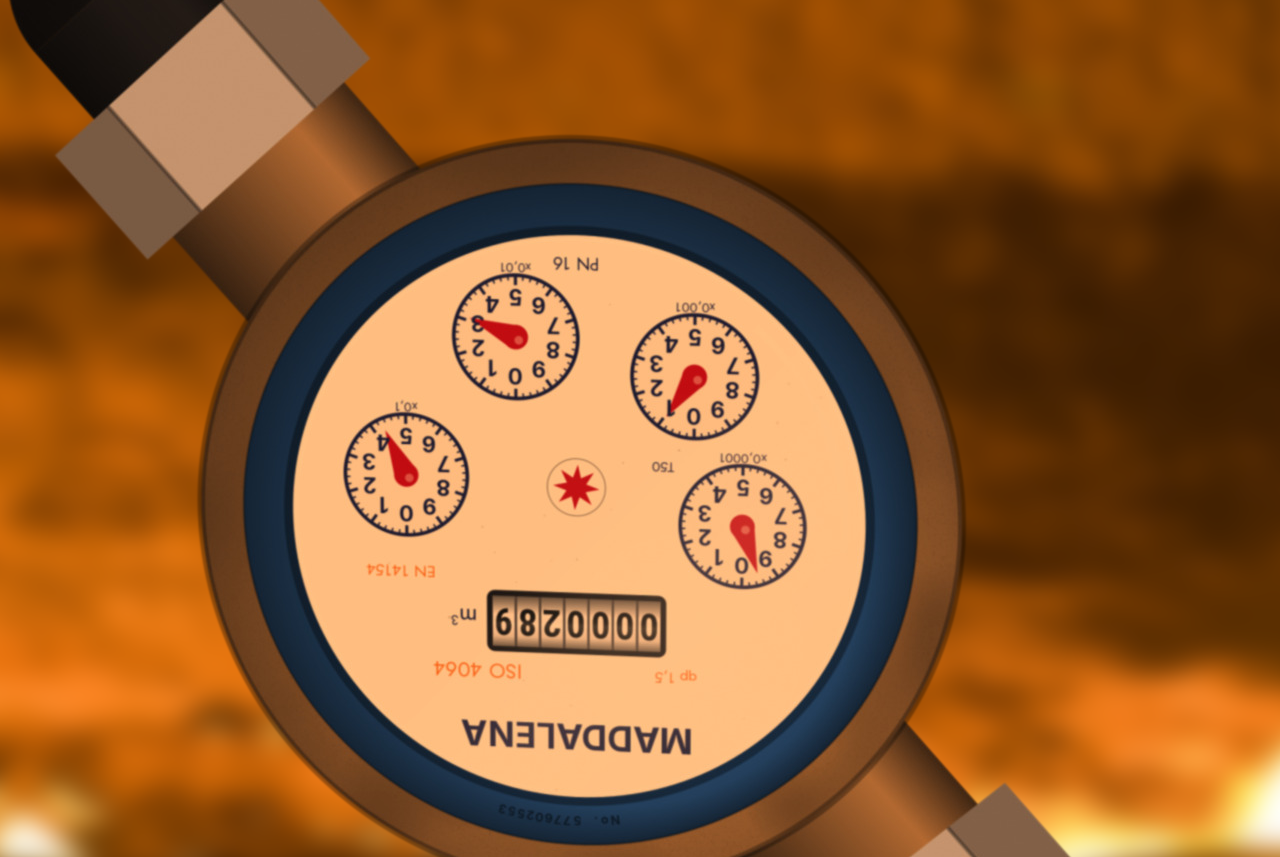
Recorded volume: 289.4309 m³
